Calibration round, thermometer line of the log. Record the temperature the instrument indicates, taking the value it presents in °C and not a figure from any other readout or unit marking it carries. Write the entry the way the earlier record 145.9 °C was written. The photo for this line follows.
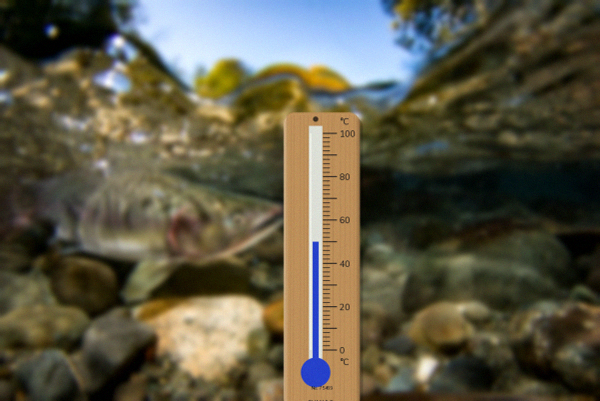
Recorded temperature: 50 °C
